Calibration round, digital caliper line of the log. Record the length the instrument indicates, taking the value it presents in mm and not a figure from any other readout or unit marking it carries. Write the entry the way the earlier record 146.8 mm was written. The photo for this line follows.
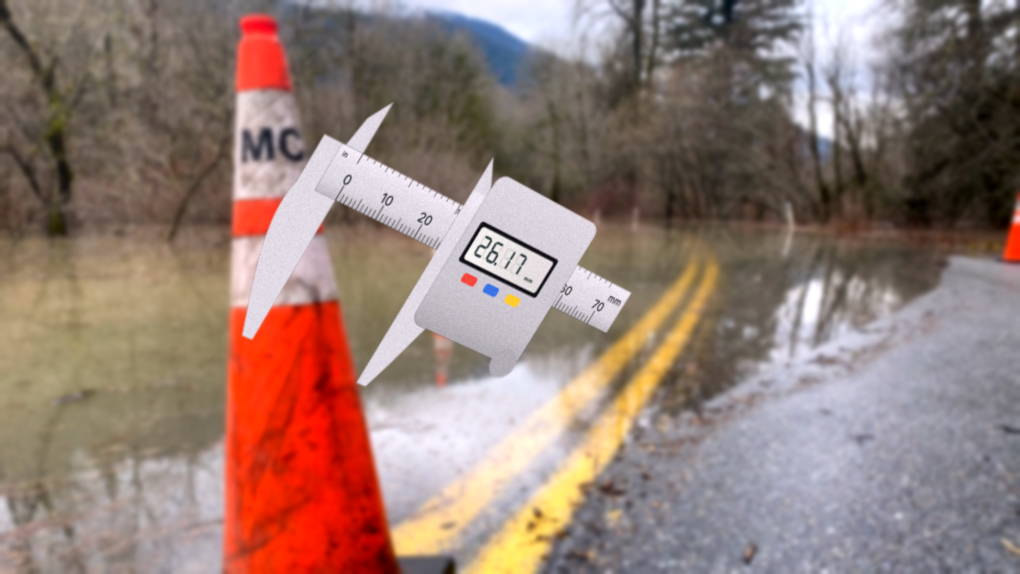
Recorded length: 26.17 mm
